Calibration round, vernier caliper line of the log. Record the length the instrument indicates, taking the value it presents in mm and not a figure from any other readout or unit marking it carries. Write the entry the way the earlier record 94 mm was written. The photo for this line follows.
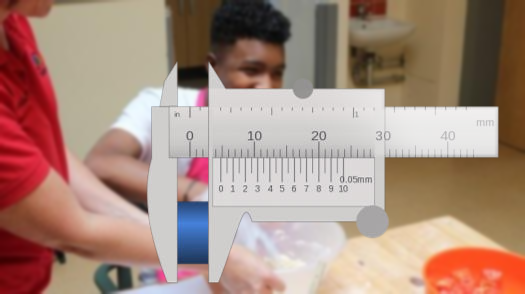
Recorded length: 4.8 mm
